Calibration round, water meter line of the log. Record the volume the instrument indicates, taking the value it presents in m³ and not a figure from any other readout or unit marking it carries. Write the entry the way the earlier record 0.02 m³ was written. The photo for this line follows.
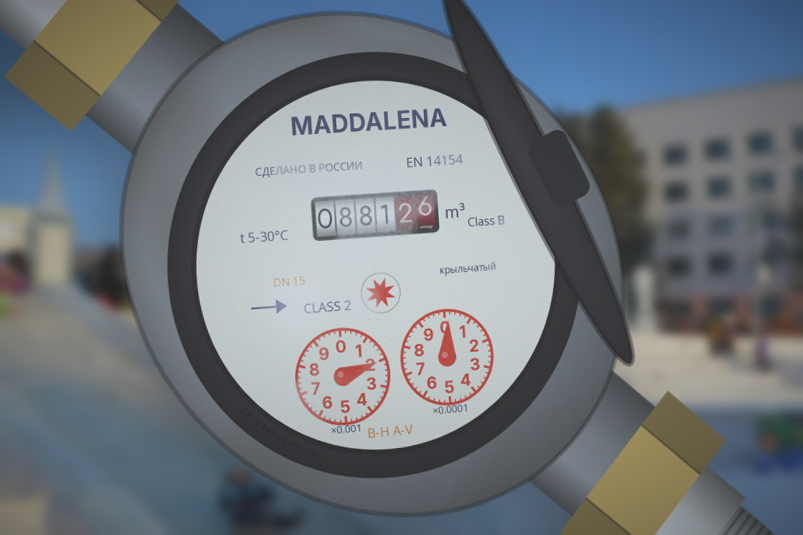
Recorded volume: 881.2620 m³
